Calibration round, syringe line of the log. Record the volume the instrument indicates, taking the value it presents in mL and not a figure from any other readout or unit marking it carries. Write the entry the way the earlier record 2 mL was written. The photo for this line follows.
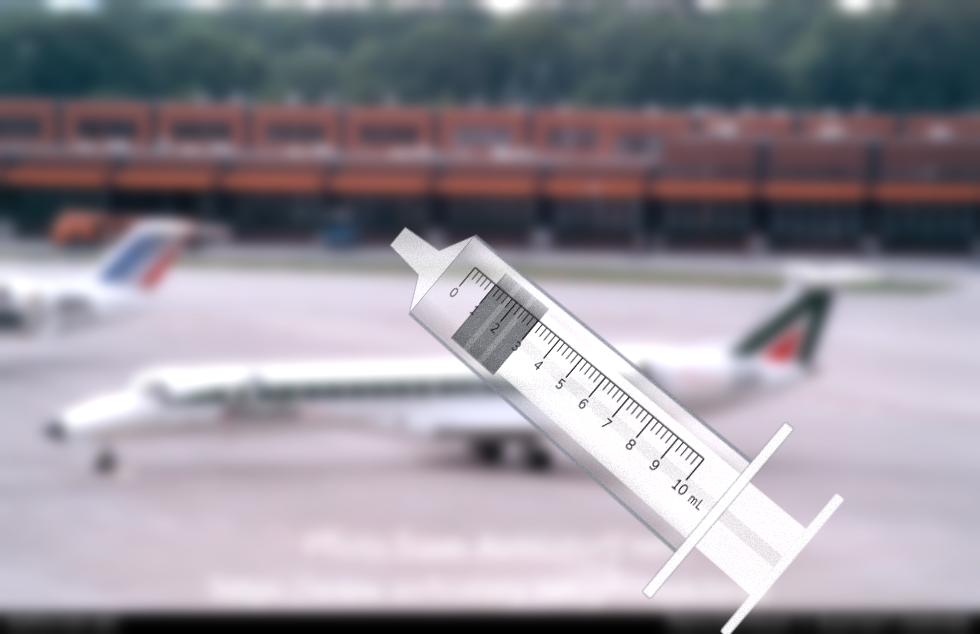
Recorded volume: 1 mL
